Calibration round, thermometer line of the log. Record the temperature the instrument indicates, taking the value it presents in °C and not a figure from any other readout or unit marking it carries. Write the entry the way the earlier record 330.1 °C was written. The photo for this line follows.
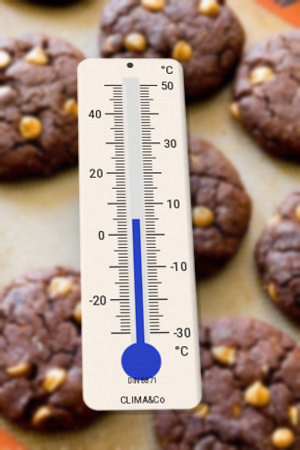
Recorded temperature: 5 °C
